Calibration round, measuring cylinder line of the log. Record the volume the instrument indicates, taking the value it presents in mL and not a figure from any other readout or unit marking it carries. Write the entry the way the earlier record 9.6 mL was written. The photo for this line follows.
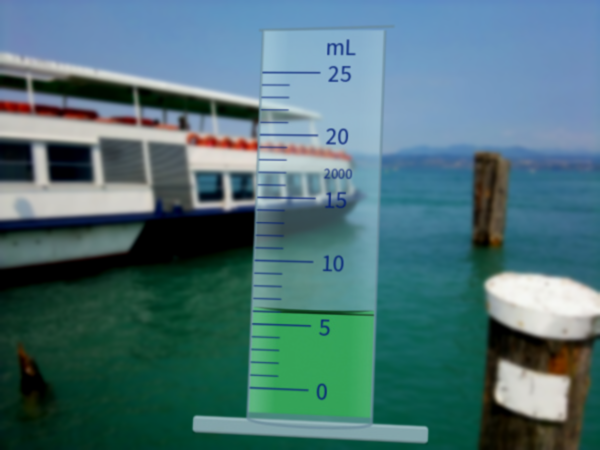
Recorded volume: 6 mL
